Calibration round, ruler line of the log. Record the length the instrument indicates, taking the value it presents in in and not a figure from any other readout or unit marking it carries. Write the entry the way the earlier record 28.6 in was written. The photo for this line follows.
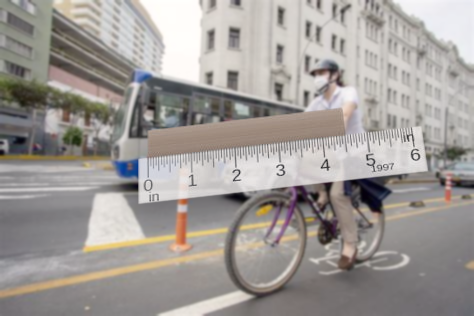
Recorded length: 4.5 in
